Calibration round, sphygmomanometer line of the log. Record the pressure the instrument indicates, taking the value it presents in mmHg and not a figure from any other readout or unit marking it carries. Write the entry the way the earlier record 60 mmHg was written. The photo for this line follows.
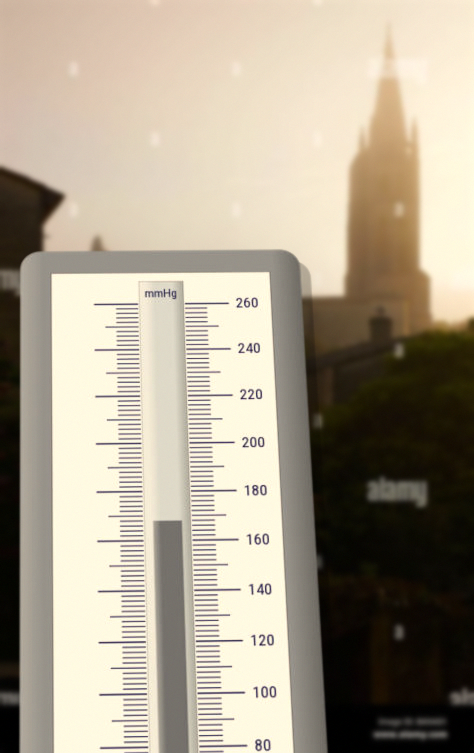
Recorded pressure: 168 mmHg
